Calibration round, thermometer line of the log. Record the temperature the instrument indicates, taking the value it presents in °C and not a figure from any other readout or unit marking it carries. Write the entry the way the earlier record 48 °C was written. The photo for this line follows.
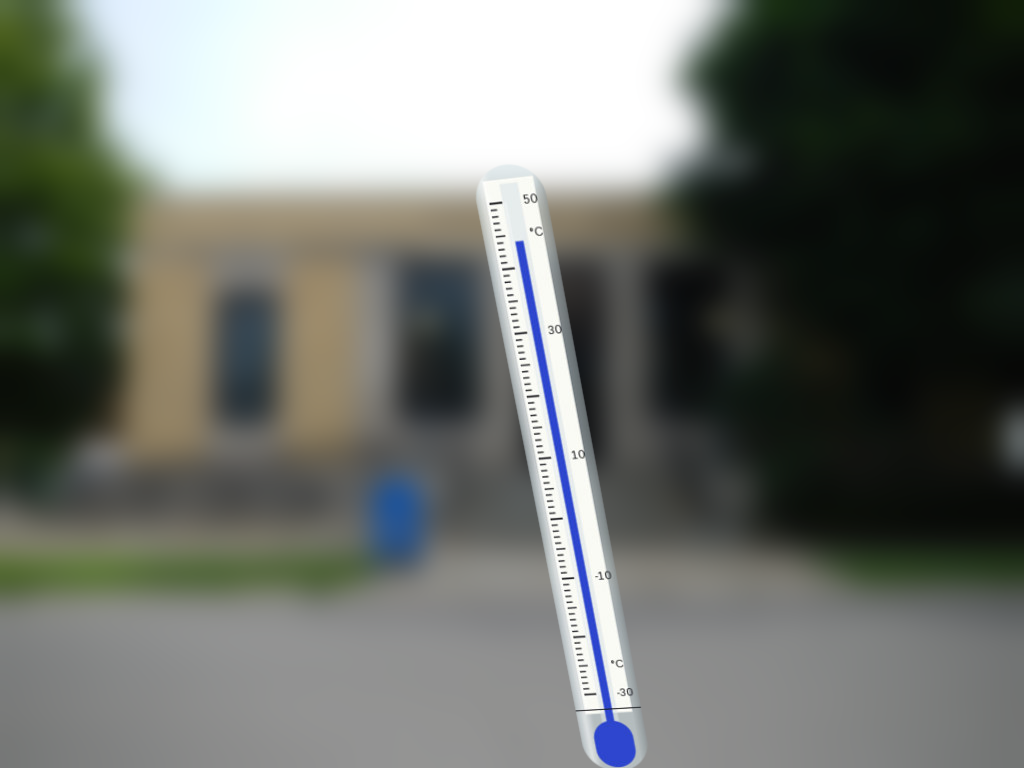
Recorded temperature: 44 °C
